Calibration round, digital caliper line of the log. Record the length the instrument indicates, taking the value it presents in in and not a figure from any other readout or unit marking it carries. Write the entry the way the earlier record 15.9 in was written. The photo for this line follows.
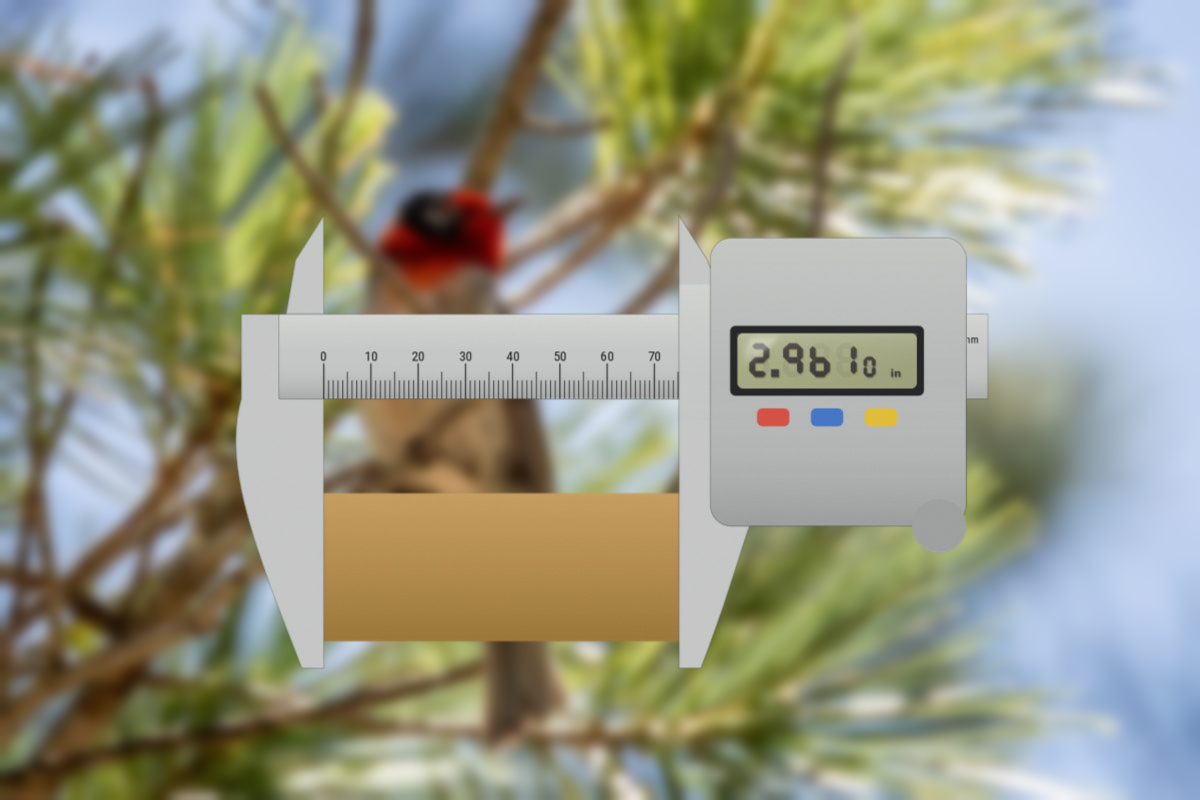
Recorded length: 2.9610 in
